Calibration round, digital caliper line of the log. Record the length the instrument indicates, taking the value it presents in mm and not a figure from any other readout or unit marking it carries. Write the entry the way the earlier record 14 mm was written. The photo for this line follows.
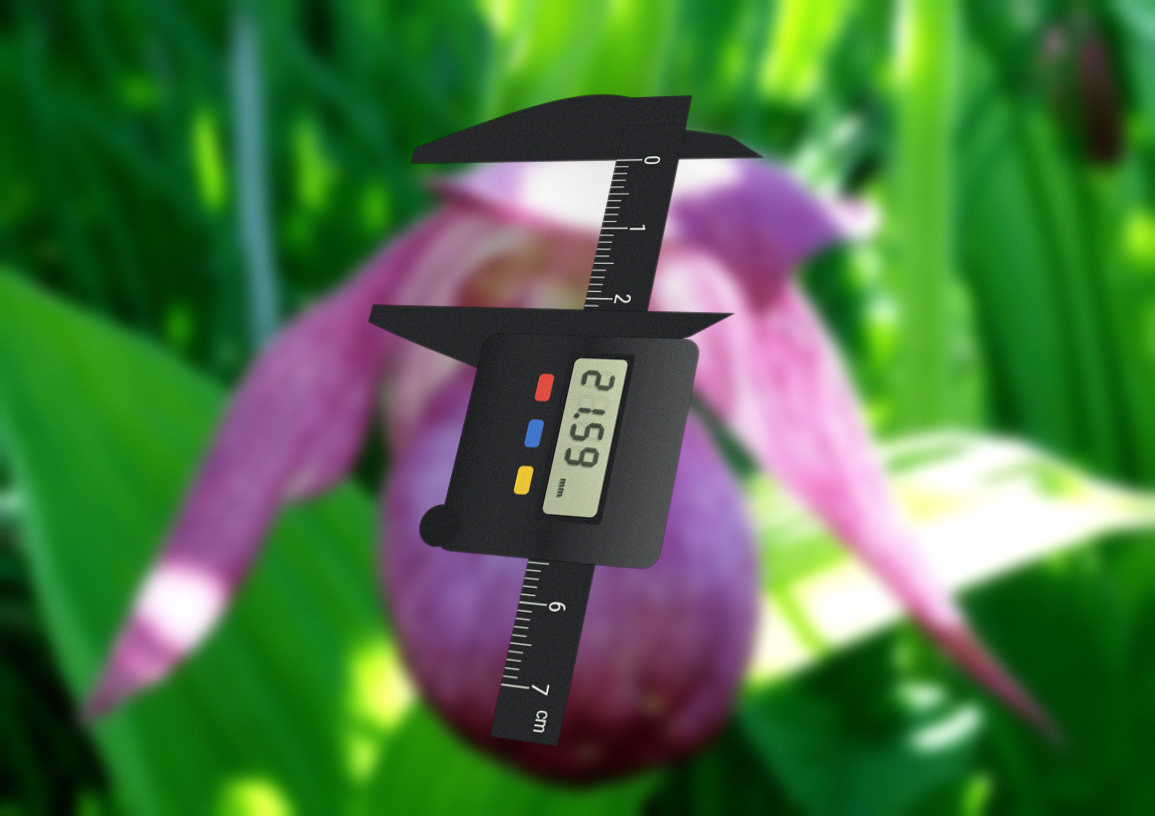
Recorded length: 21.59 mm
